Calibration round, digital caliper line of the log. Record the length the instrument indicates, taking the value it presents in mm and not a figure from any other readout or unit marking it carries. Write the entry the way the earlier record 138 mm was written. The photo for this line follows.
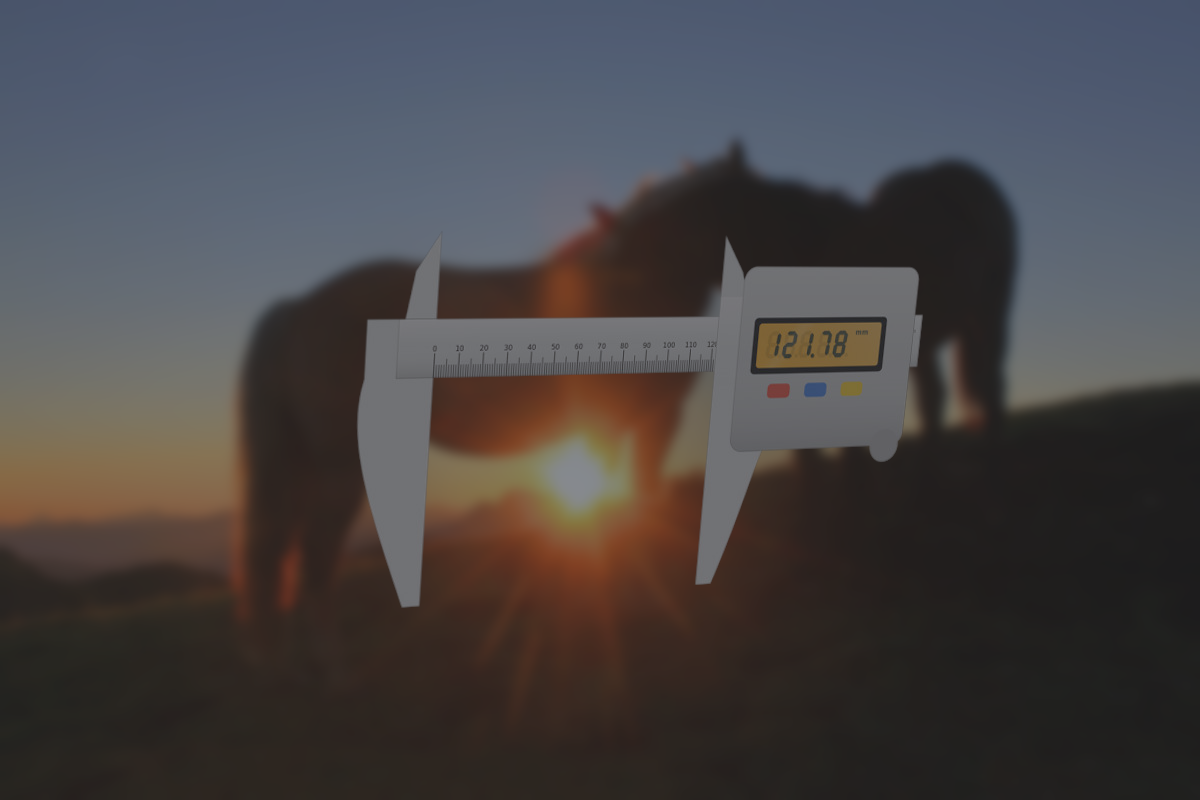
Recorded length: 121.78 mm
